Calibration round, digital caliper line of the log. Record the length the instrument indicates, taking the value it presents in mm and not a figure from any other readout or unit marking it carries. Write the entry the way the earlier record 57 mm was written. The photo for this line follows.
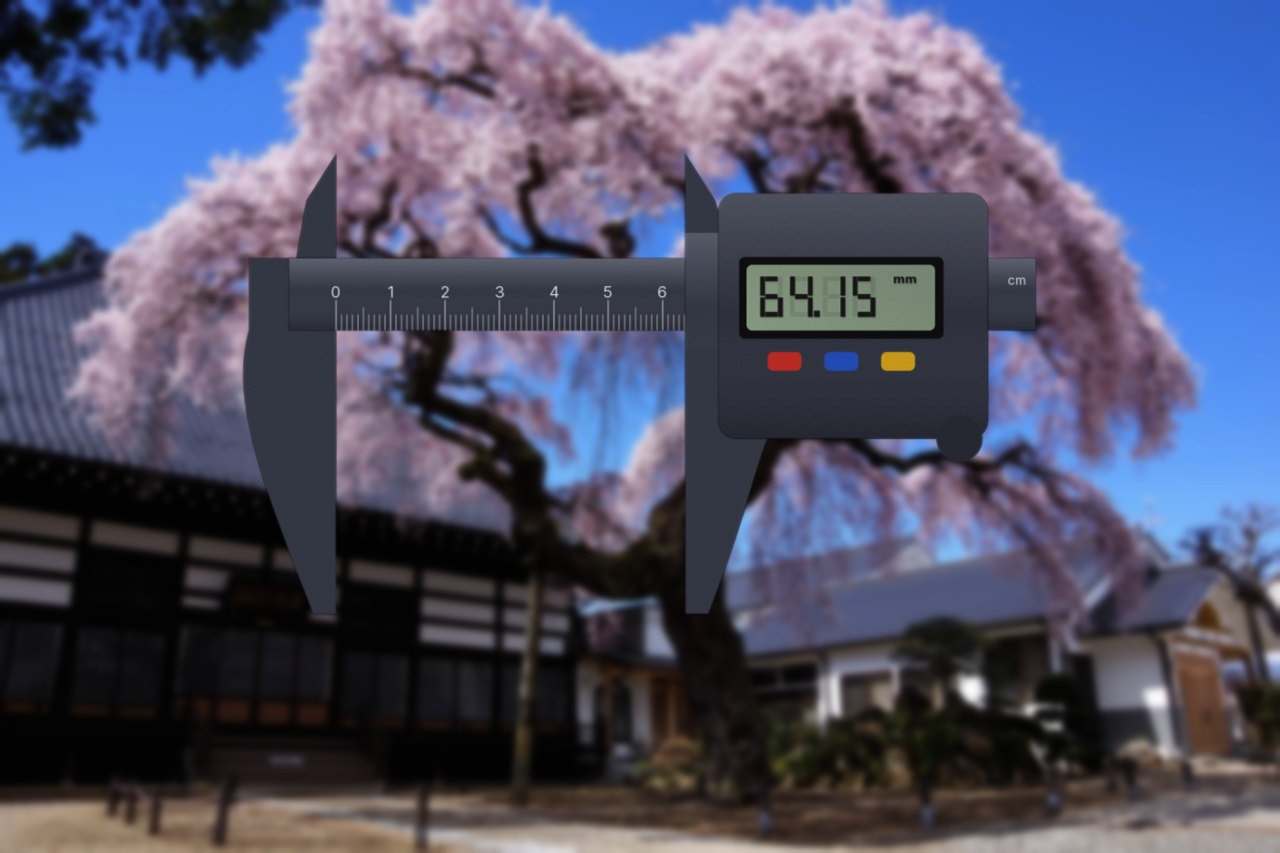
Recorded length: 64.15 mm
